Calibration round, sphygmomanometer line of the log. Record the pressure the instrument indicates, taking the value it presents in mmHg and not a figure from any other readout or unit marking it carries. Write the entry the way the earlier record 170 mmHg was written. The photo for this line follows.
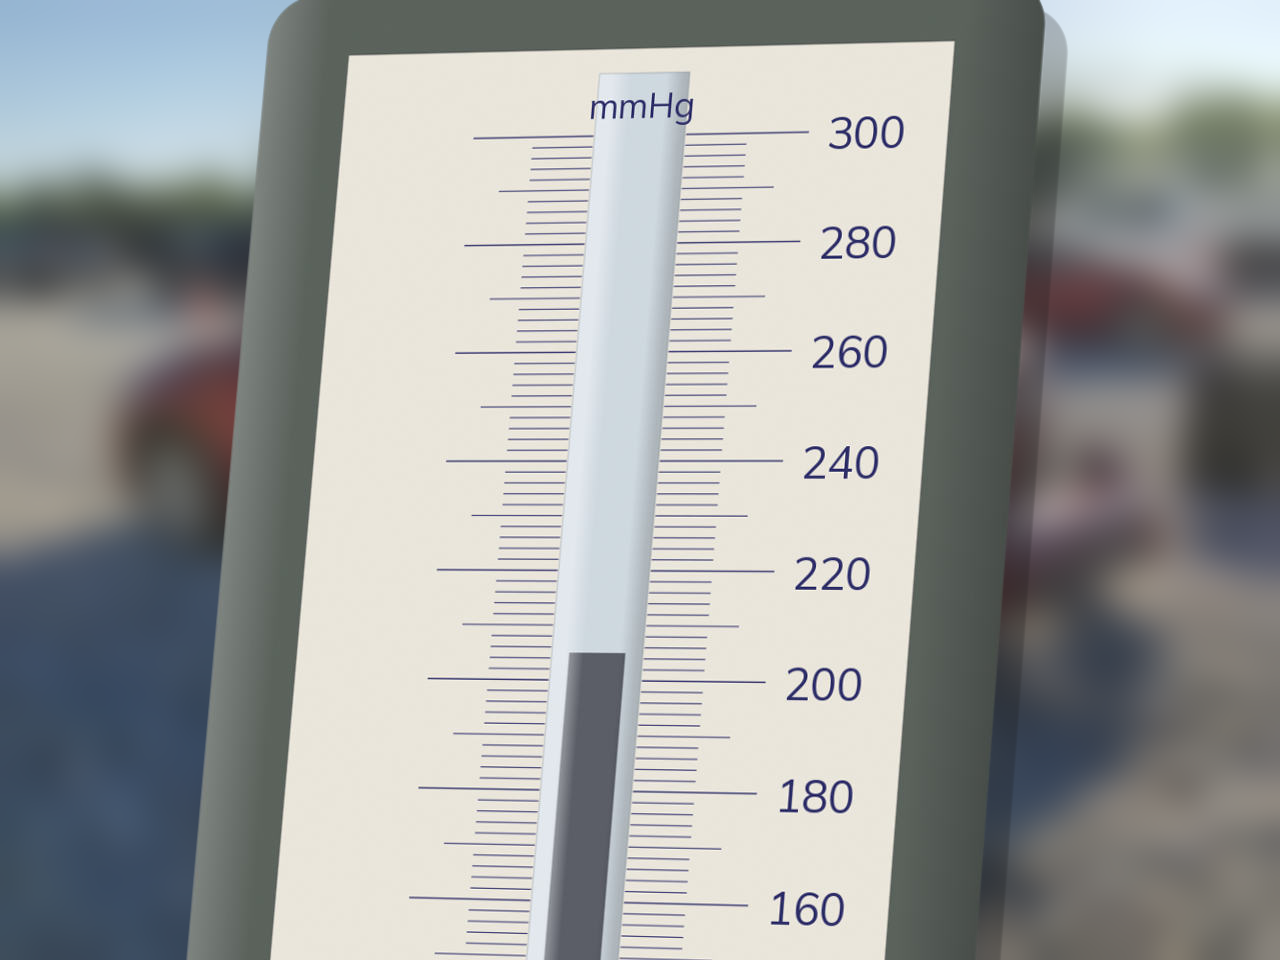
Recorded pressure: 205 mmHg
